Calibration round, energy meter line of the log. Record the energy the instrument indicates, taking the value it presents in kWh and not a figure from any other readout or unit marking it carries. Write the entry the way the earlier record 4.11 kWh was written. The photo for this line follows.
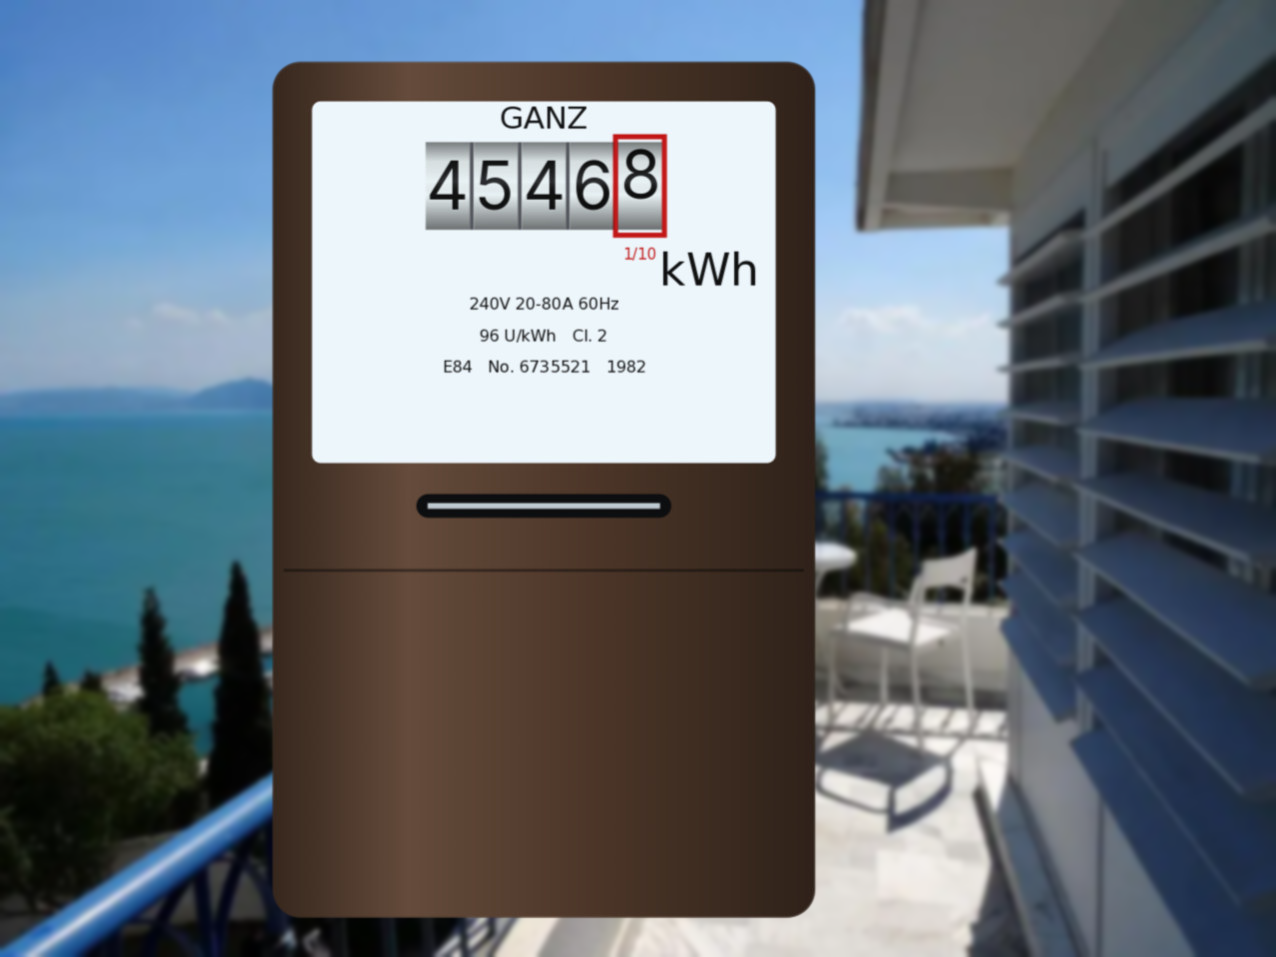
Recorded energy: 4546.8 kWh
